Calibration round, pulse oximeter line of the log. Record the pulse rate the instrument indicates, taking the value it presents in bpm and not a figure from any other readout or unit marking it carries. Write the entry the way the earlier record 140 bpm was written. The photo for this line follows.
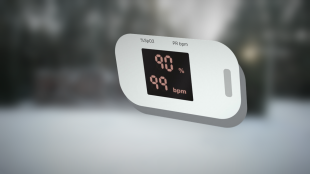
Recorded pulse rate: 99 bpm
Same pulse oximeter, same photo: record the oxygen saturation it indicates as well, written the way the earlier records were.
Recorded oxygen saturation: 90 %
